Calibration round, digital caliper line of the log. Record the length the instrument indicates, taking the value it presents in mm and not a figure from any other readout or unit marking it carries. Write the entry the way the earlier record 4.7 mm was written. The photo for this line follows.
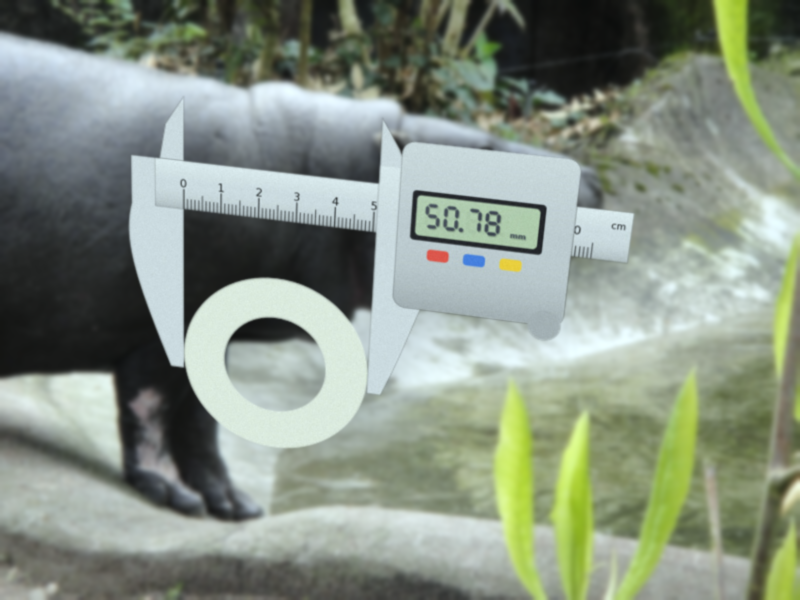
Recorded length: 50.78 mm
